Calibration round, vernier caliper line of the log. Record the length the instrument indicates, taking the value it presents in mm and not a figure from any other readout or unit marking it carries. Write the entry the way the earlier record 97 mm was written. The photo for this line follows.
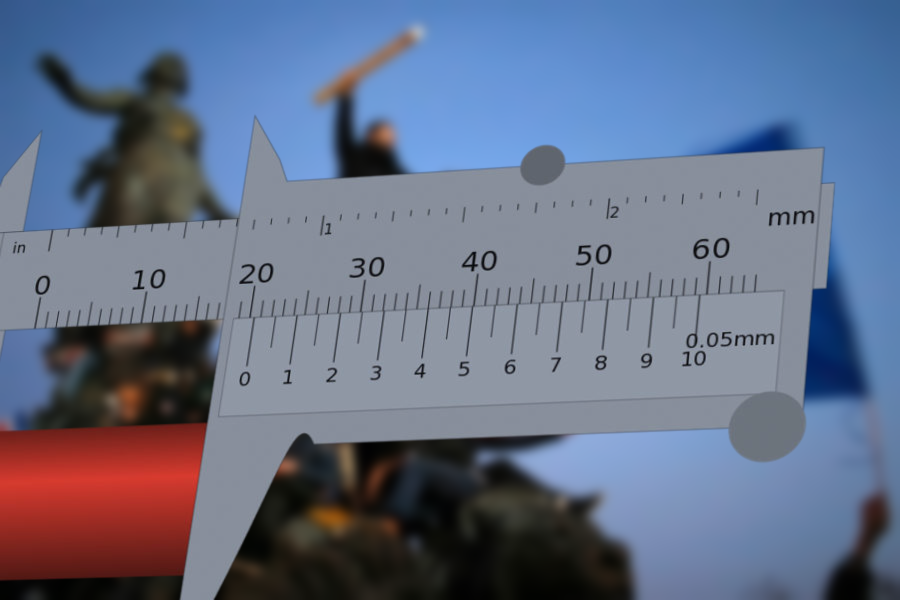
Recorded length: 20.4 mm
